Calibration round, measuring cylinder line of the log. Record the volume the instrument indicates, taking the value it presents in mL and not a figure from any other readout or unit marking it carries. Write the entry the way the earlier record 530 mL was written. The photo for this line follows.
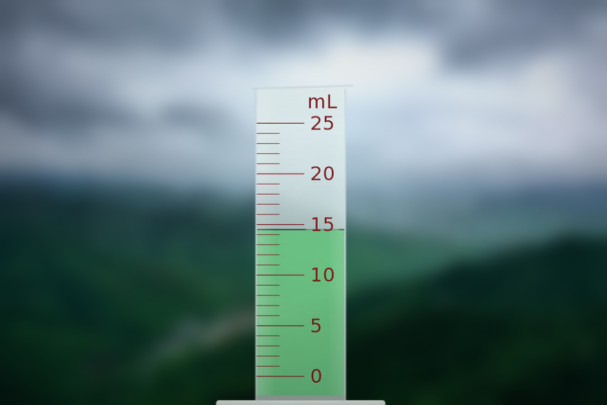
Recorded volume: 14.5 mL
